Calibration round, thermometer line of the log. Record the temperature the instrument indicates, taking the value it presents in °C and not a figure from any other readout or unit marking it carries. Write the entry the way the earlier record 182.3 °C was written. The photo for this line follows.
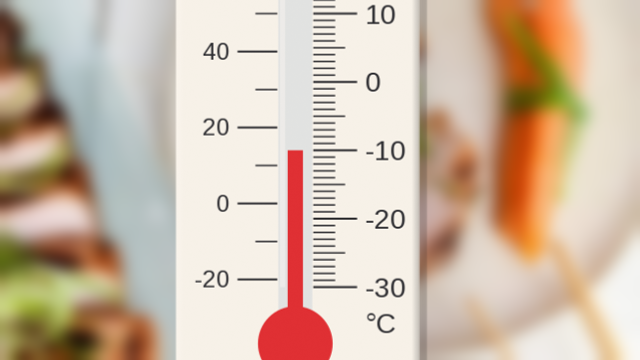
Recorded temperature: -10 °C
